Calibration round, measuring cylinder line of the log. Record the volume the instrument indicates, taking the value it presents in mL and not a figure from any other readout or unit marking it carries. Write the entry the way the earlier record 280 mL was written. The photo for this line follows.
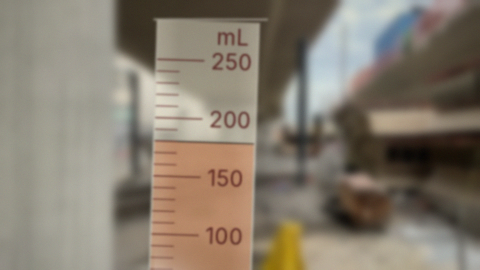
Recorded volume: 180 mL
